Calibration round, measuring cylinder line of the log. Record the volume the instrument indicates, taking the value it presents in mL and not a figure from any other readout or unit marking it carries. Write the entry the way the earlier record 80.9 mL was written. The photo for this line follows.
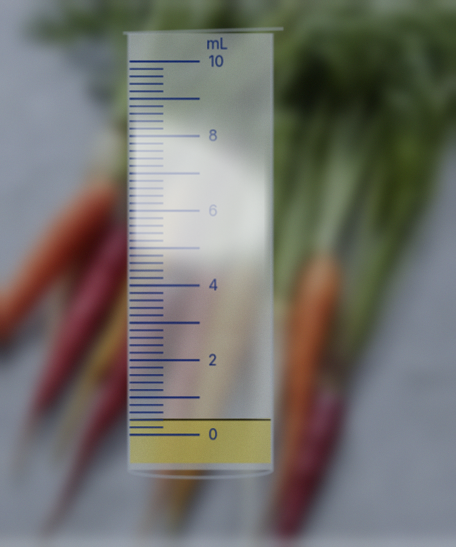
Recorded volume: 0.4 mL
